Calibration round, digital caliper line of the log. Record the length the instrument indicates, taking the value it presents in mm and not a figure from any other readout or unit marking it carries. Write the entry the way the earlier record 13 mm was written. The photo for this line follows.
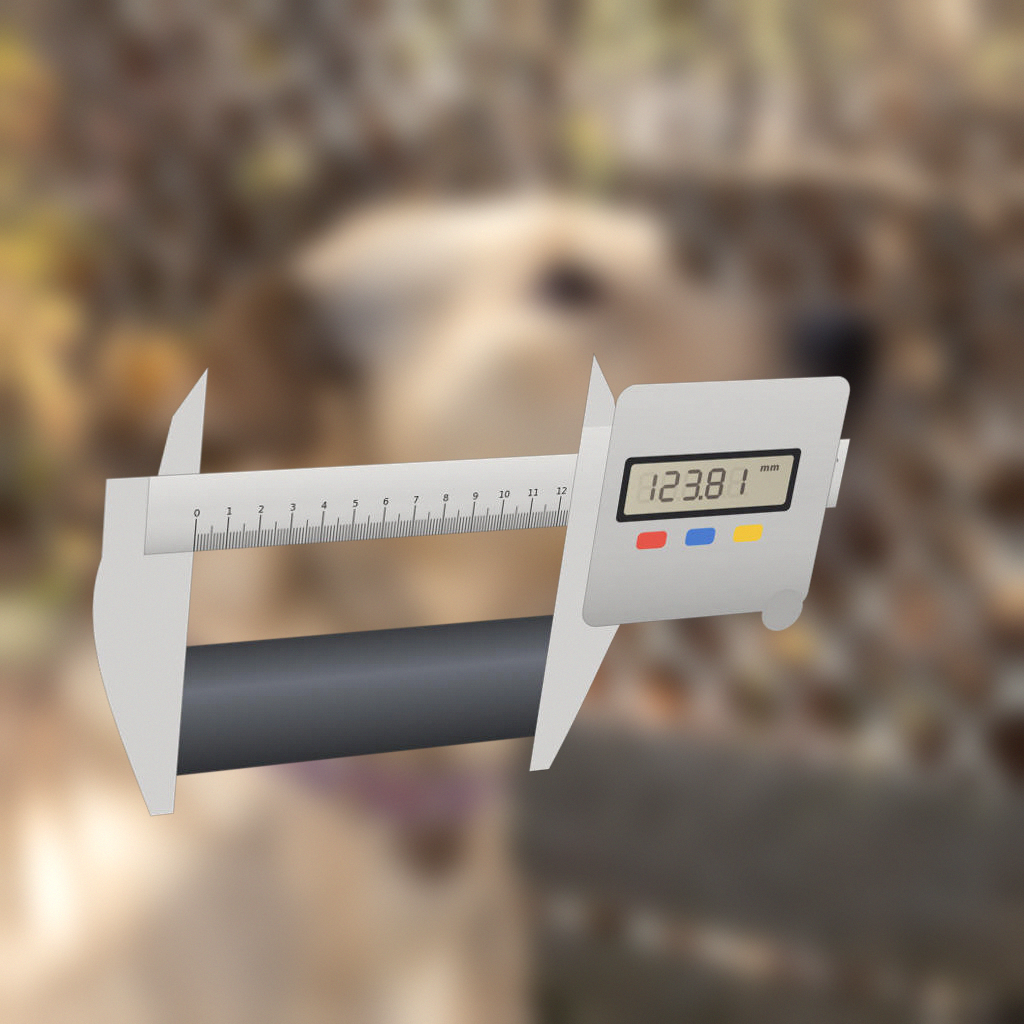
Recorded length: 123.81 mm
